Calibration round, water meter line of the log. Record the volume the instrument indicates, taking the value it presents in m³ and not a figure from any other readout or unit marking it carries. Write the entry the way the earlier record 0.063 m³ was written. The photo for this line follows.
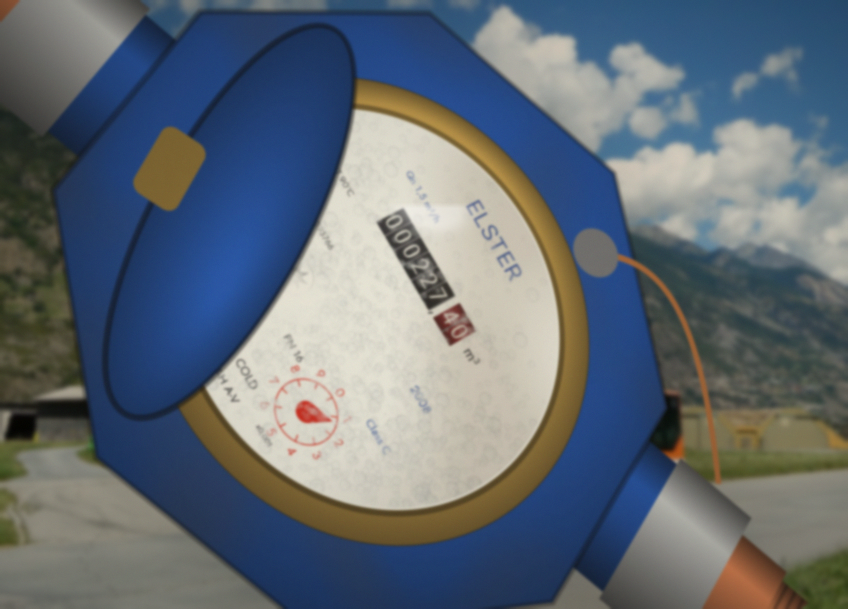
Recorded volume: 227.401 m³
